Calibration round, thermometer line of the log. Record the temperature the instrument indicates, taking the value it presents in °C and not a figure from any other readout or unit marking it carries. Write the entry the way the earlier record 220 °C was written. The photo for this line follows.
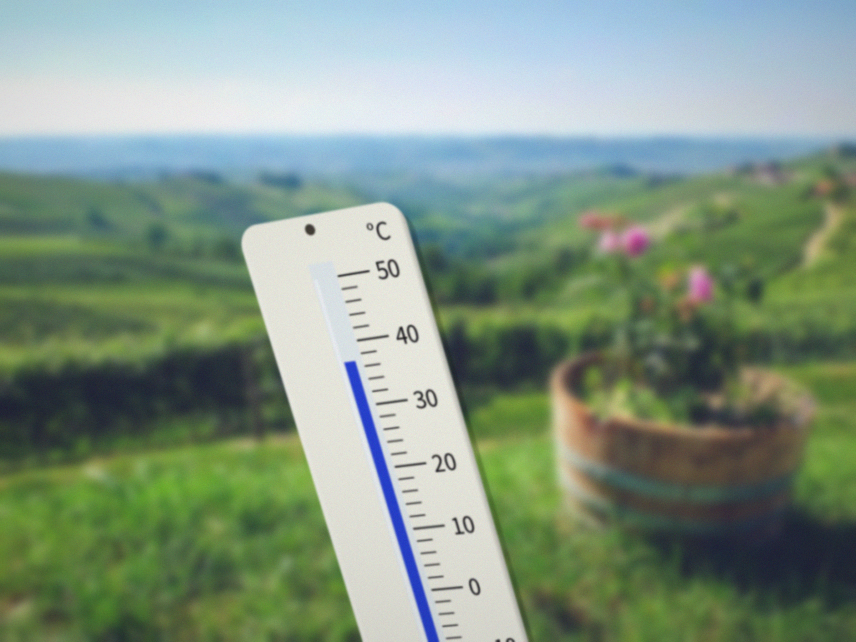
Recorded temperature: 37 °C
